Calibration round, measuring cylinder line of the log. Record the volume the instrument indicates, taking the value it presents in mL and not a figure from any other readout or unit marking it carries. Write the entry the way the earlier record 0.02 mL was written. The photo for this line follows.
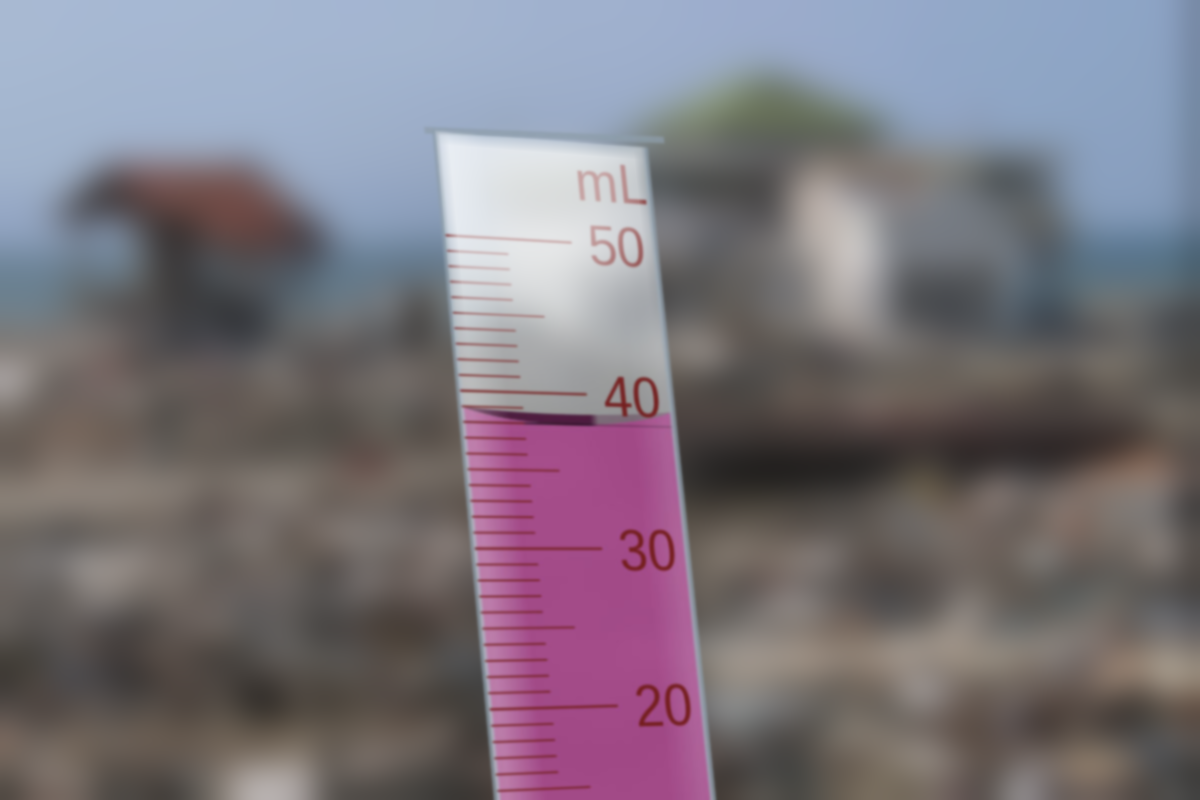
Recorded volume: 38 mL
